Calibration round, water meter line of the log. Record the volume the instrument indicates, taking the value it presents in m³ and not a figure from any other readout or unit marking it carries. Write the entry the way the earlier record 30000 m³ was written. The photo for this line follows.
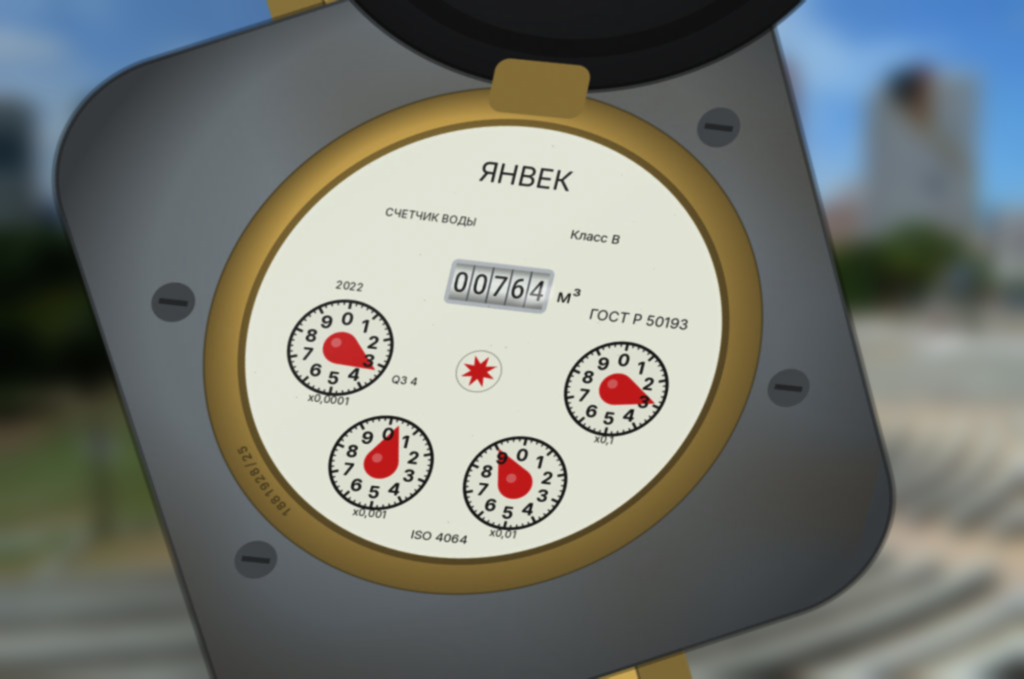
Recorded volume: 764.2903 m³
